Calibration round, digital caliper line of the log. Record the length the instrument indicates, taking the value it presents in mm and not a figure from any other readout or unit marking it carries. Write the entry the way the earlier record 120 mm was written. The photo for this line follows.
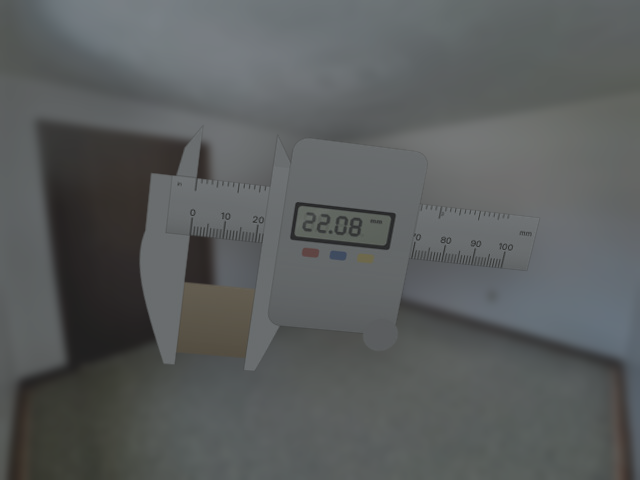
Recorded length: 22.08 mm
